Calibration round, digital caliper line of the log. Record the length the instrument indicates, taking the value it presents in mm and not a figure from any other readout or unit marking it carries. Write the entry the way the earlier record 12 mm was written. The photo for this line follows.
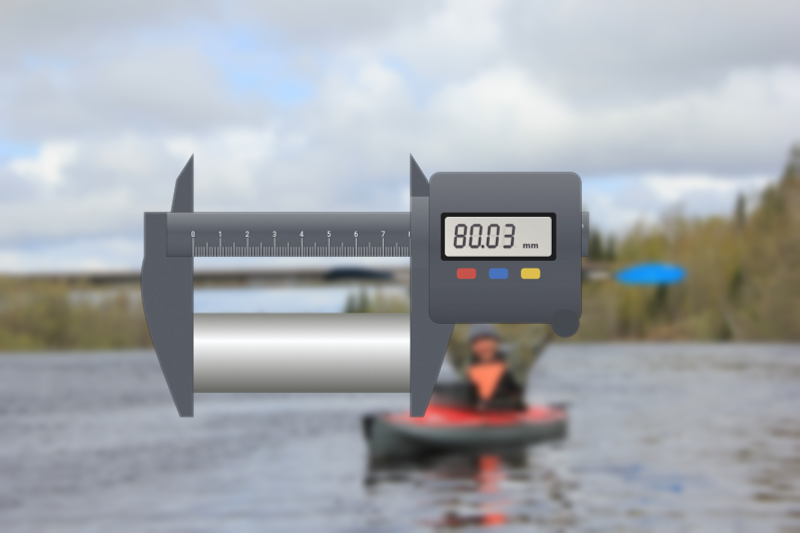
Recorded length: 80.03 mm
